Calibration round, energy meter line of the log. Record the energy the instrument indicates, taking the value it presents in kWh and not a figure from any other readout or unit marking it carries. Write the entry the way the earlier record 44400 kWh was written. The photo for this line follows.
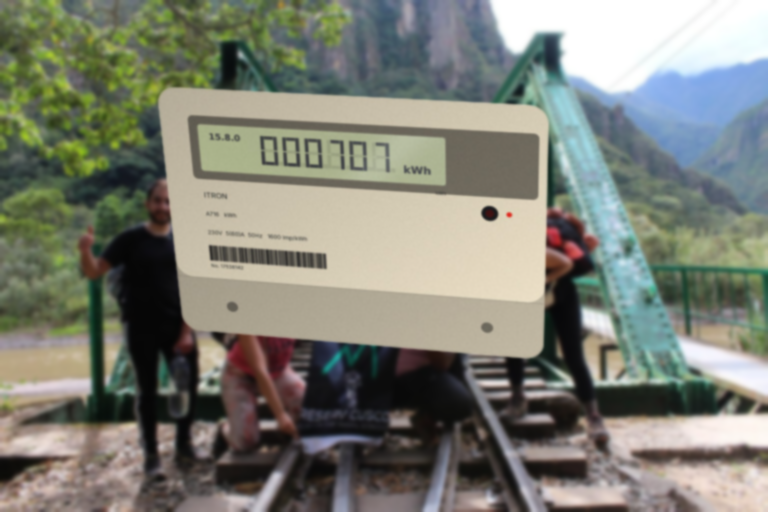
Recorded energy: 707 kWh
